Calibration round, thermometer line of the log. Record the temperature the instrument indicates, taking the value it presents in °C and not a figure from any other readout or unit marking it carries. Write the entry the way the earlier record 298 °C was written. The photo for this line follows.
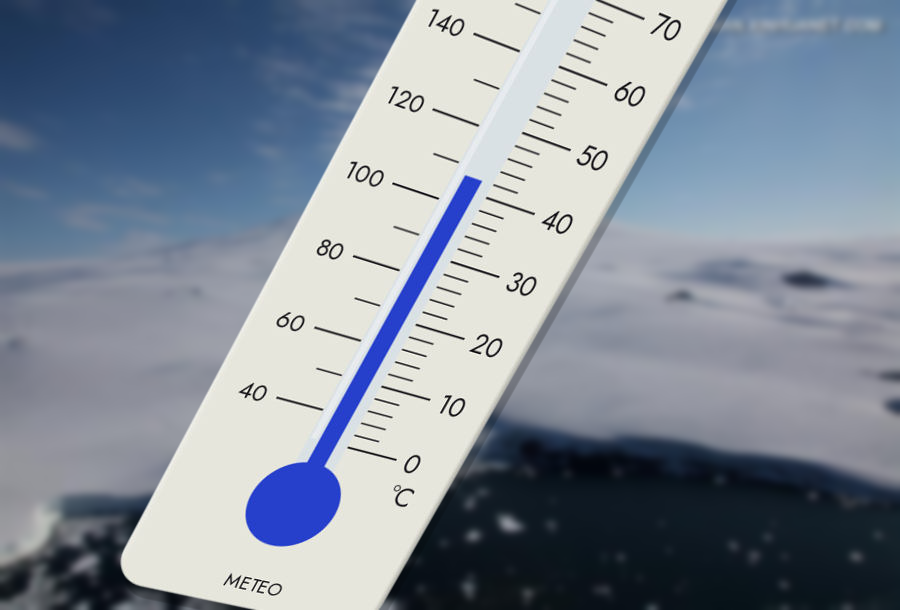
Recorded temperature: 42 °C
